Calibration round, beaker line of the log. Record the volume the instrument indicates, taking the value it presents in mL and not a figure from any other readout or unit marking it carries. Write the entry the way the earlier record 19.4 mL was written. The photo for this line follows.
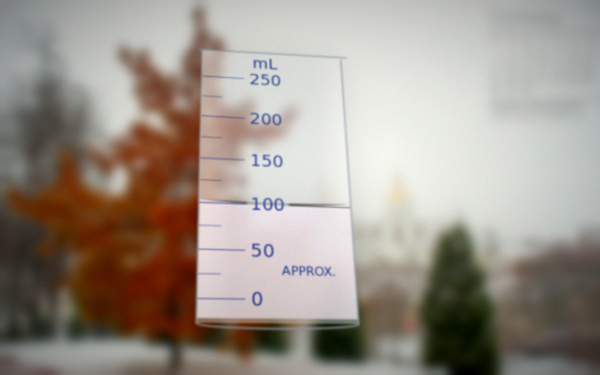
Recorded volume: 100 mL
